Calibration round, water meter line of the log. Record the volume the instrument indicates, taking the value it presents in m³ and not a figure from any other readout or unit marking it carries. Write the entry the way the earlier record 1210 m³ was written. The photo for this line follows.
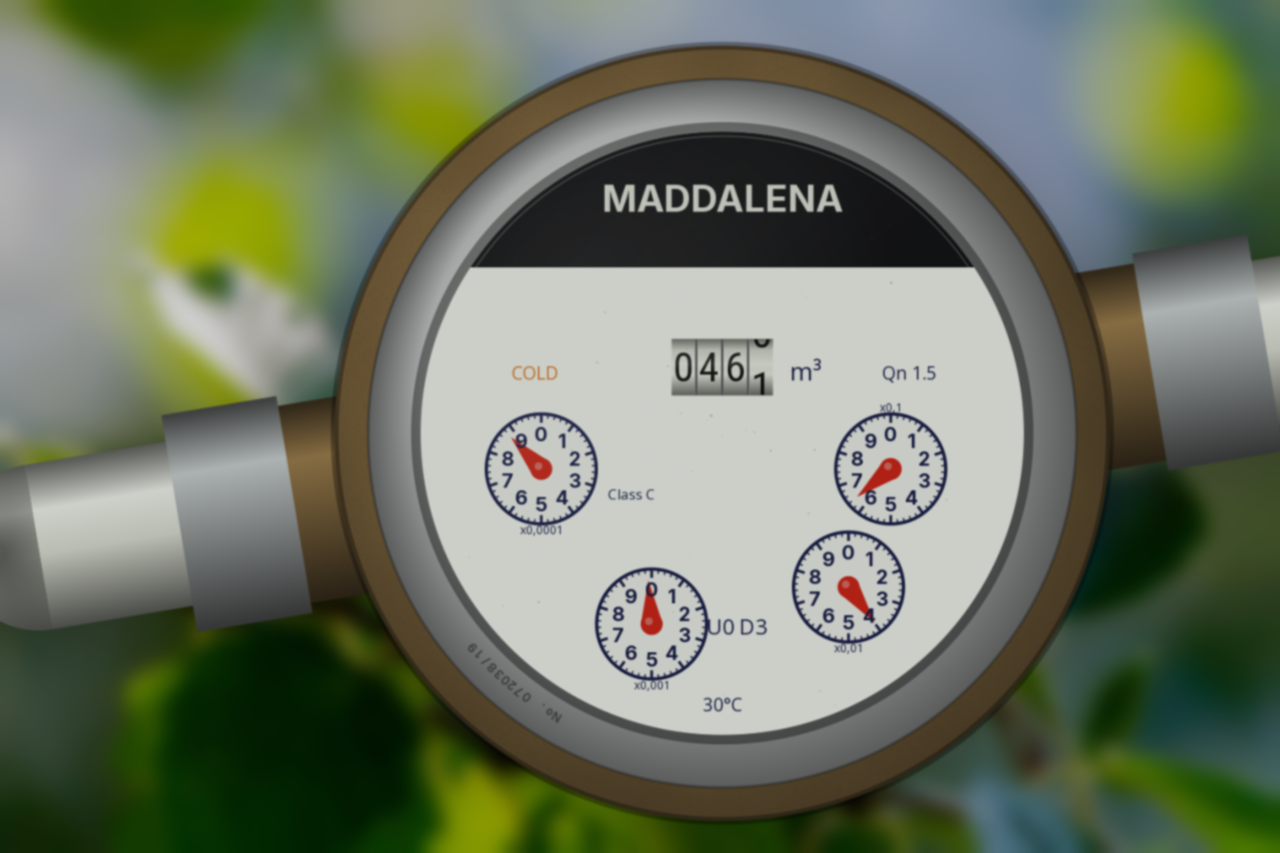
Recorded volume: 460.6398 m³
